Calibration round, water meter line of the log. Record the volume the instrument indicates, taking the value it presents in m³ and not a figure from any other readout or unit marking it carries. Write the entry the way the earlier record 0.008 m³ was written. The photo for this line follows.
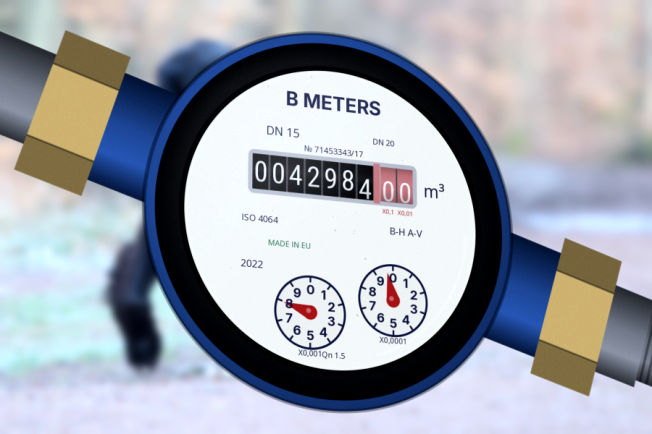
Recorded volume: 42983.9979 m³
